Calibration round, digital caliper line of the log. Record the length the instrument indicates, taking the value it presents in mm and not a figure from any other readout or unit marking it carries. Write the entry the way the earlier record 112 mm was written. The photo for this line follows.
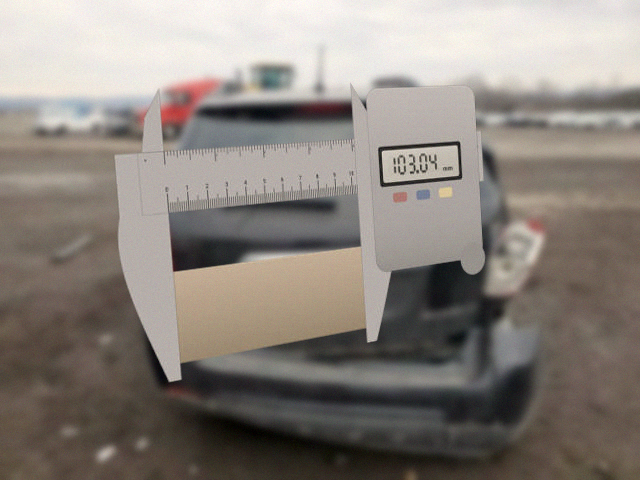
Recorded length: 103.04 mm
